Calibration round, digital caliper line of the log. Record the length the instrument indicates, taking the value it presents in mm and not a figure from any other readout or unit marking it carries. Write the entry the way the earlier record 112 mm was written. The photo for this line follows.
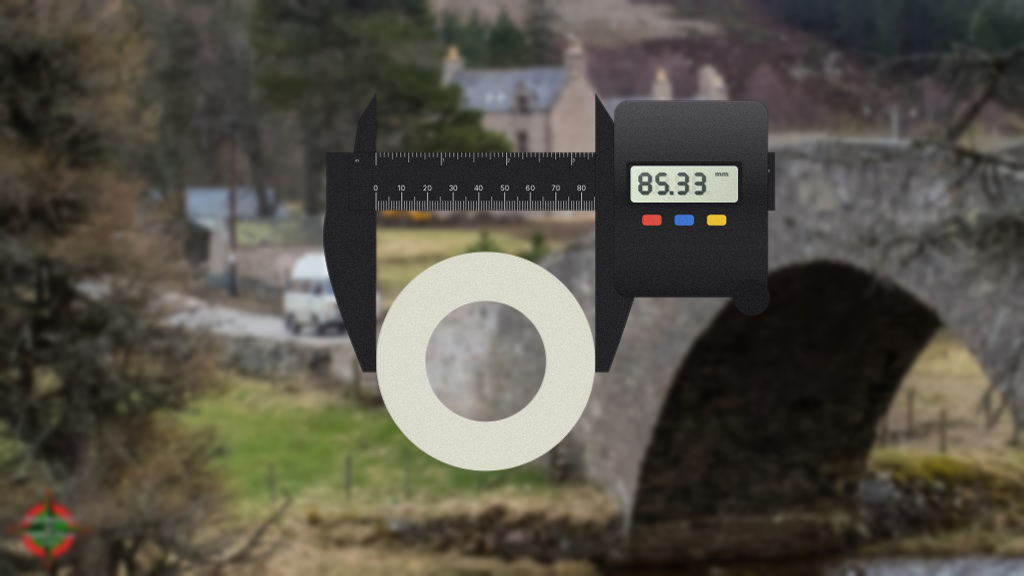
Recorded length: 85.33 mm
